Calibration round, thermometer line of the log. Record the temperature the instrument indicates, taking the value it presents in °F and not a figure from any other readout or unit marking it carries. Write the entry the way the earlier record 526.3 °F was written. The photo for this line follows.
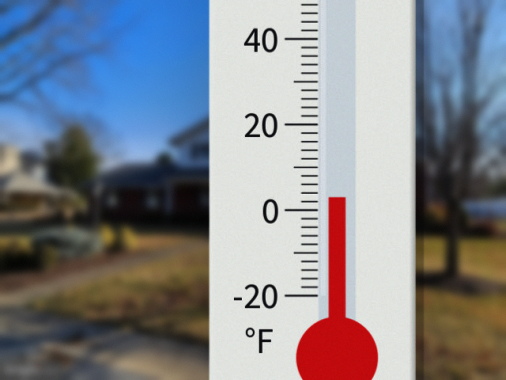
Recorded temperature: 3 °F
